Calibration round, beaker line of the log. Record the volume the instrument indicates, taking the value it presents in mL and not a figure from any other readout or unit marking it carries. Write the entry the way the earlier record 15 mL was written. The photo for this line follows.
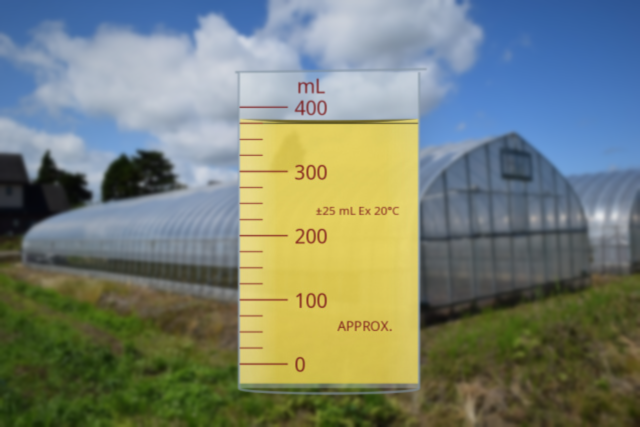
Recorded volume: 375 mL
